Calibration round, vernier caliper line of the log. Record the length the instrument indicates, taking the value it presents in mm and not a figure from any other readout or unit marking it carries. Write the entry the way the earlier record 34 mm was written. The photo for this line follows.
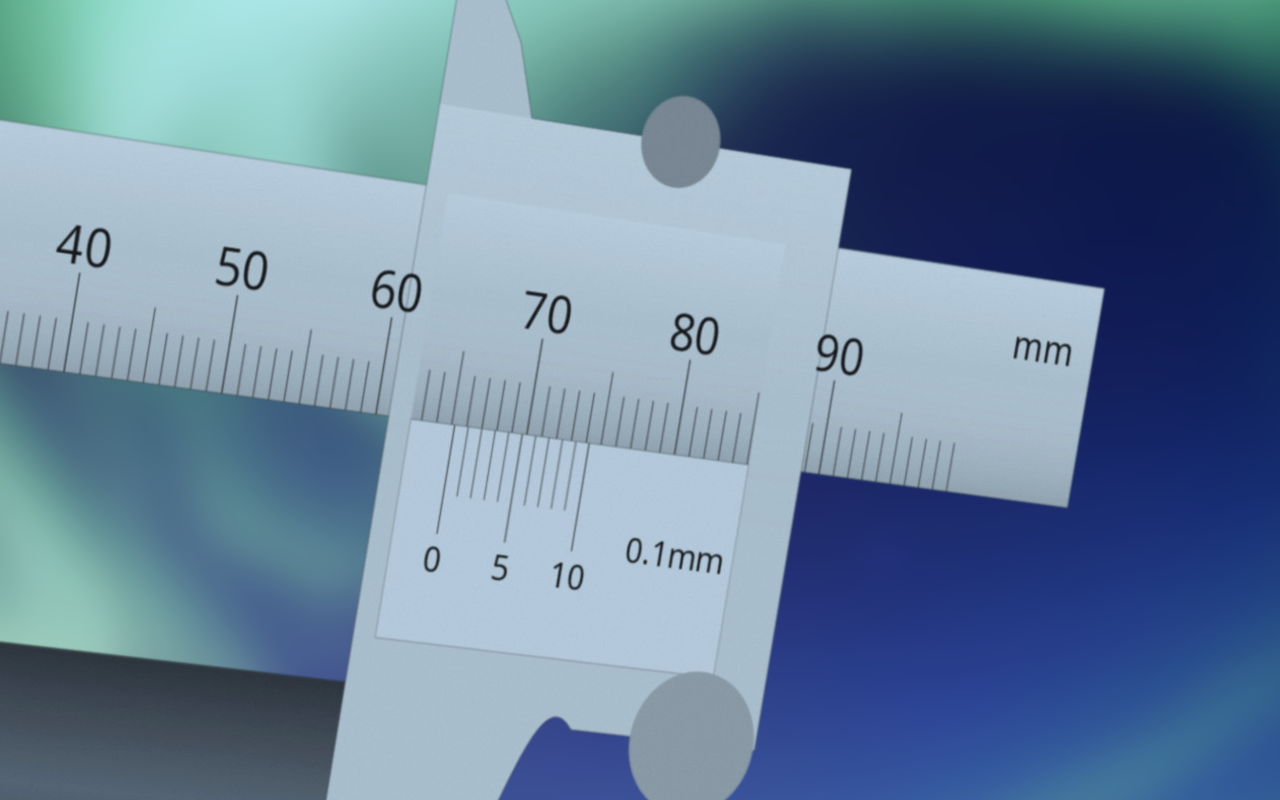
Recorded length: 65.2 mm
